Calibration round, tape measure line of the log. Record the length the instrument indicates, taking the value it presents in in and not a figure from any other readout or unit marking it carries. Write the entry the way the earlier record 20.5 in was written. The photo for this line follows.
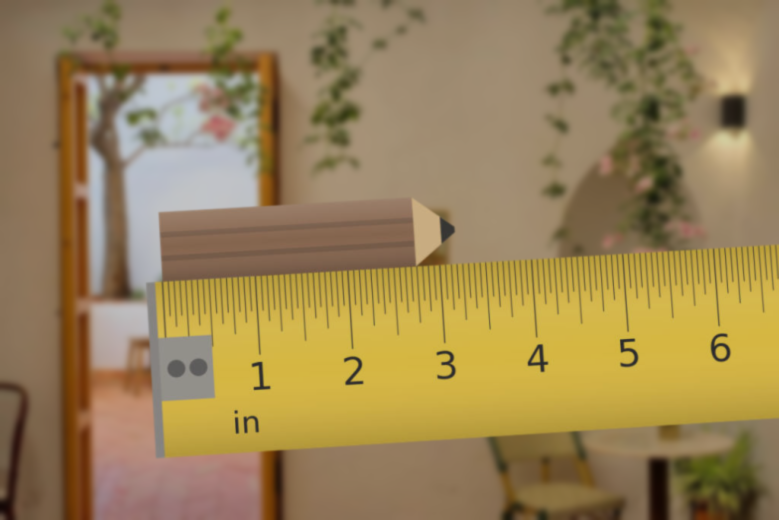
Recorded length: 3.1875 in
